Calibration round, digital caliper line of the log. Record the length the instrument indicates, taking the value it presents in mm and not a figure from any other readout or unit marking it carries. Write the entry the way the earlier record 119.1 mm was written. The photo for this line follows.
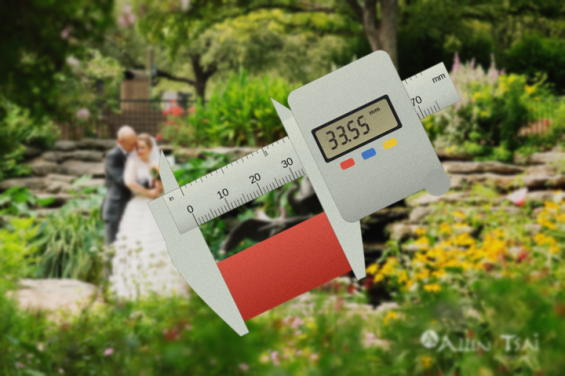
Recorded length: 33.55 mm
